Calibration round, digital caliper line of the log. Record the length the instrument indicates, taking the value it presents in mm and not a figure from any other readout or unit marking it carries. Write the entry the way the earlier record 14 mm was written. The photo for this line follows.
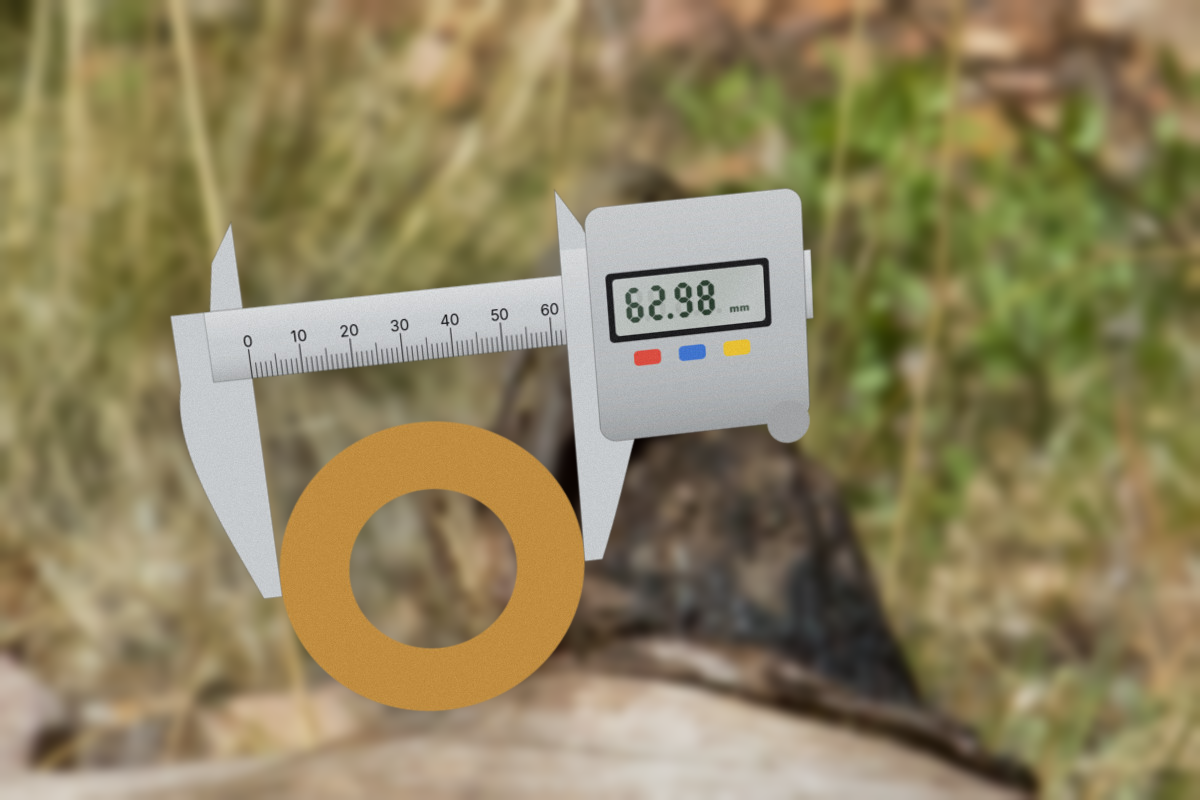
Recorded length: 62.98 mm
